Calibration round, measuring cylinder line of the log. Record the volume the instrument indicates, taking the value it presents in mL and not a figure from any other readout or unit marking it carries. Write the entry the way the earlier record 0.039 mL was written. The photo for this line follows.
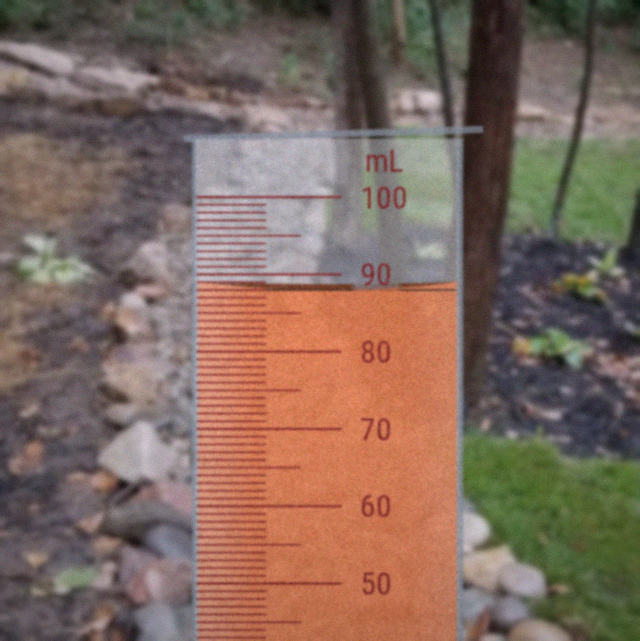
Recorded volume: 88 mL
